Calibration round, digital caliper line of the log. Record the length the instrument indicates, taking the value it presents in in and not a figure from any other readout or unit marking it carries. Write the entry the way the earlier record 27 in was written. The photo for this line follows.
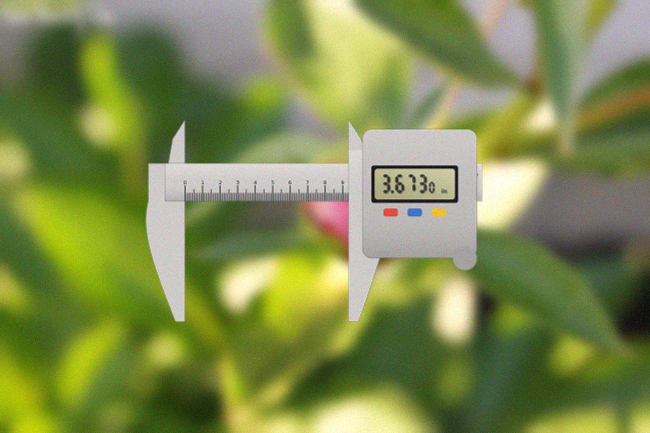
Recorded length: 3.6730 in
